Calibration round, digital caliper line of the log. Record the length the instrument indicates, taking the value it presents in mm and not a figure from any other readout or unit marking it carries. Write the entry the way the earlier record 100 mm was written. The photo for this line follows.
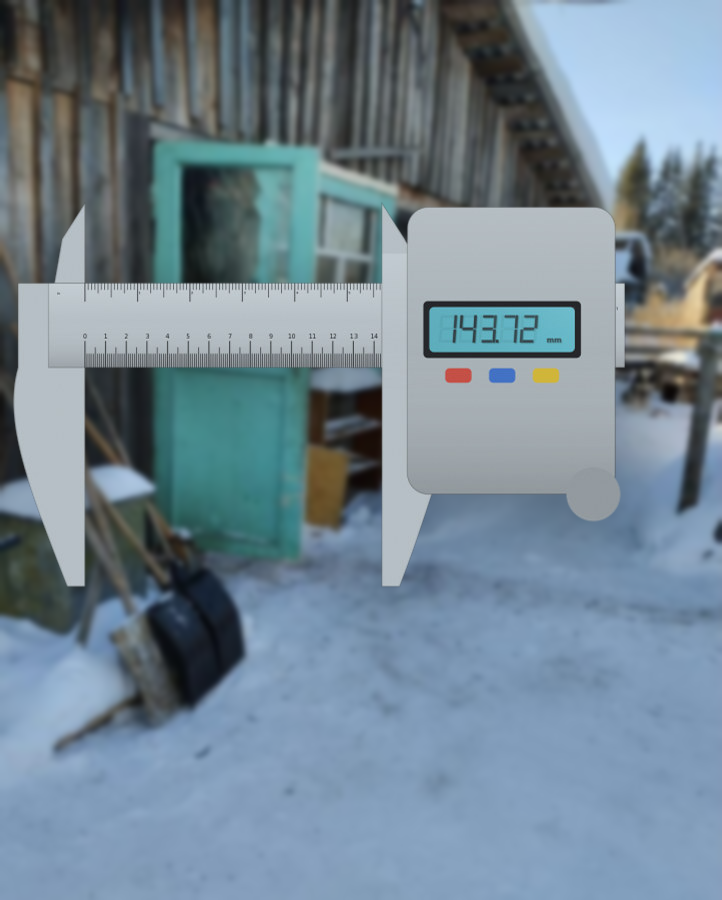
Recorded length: 143.72 mm
